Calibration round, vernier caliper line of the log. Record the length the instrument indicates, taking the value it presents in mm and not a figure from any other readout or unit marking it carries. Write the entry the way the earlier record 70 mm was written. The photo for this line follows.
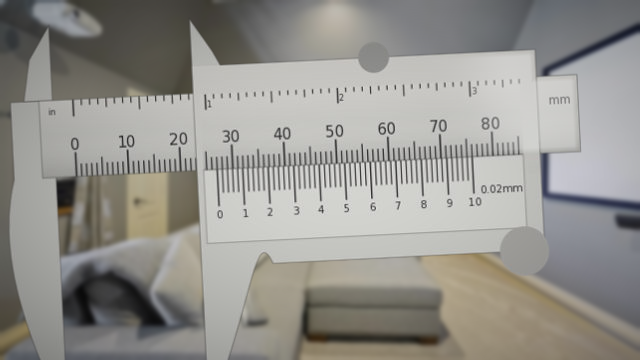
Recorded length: 27.0 mm
